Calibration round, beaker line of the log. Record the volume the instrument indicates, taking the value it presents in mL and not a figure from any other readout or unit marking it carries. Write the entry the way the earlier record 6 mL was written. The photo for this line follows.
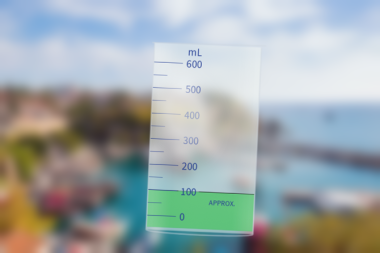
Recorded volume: 100 mL
